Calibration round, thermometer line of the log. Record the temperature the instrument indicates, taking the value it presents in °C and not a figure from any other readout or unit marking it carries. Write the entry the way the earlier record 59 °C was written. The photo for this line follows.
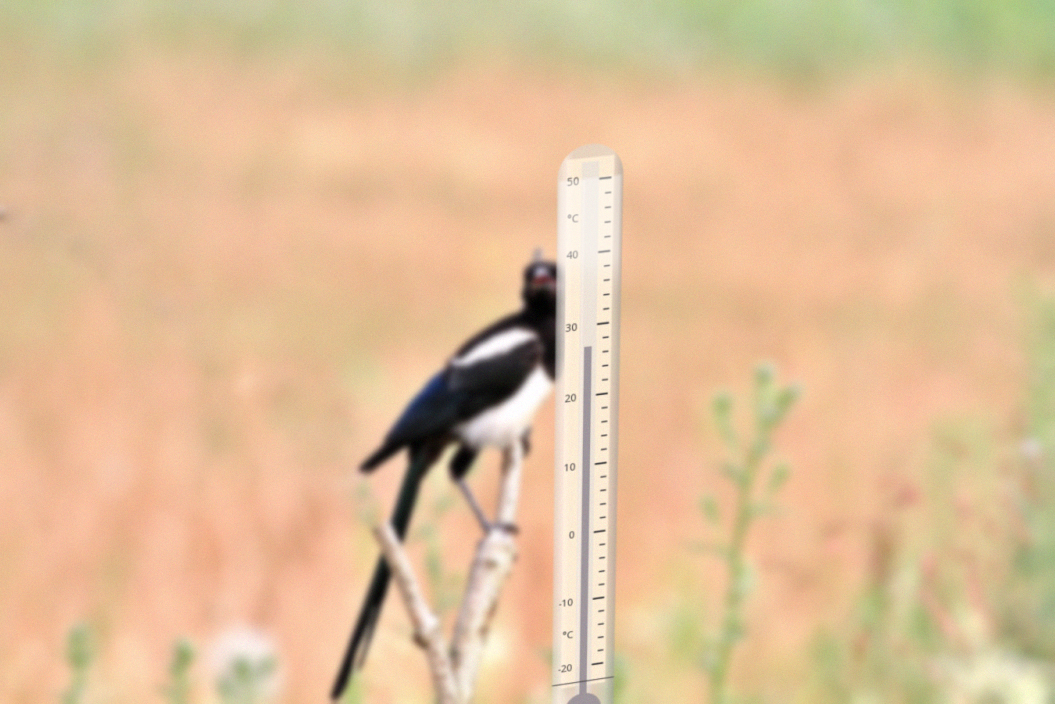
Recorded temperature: 27 °C
